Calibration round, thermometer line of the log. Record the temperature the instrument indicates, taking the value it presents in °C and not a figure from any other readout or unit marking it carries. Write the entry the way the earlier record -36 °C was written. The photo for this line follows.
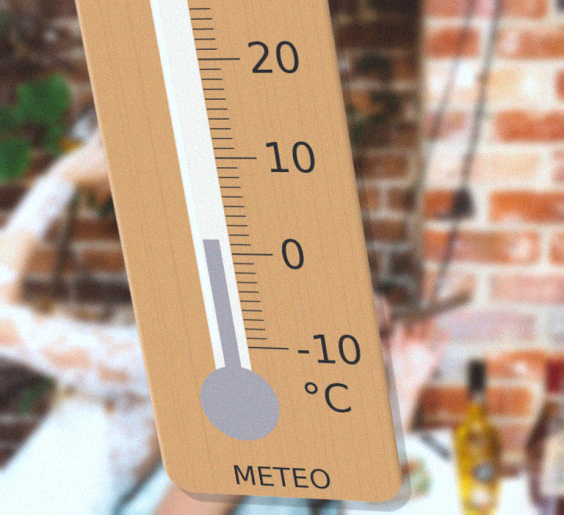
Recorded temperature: 1.5 °C
